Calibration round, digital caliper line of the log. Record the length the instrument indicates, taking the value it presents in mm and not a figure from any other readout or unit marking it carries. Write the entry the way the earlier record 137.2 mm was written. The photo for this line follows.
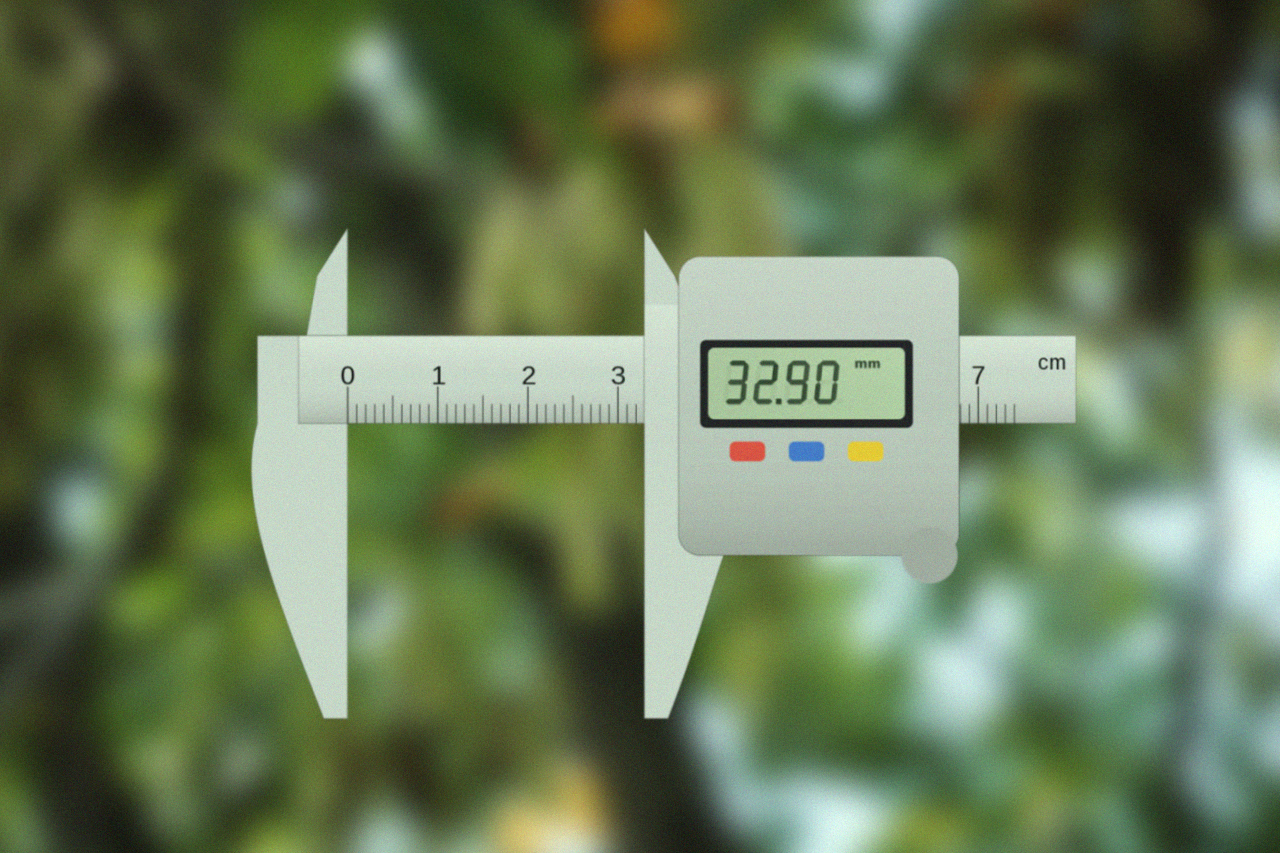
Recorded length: 32.90 mm
